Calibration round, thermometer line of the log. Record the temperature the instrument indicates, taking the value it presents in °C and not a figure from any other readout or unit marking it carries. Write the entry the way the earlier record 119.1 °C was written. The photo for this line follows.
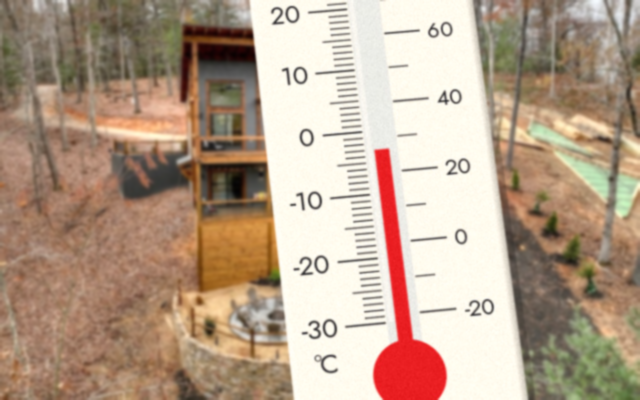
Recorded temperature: -3 °C
